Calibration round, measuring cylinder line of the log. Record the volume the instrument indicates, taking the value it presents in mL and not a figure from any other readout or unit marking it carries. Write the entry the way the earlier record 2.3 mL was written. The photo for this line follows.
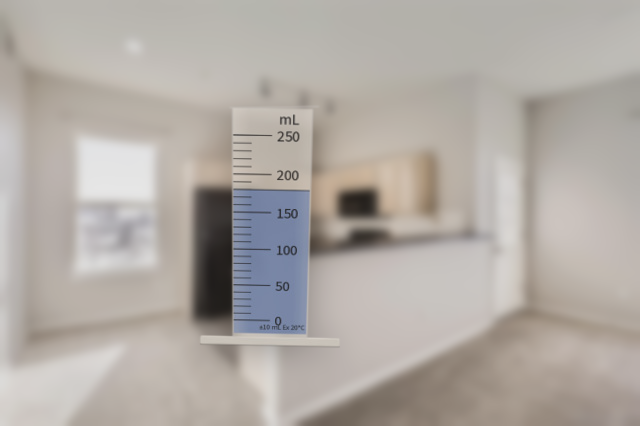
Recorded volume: 180 mL
